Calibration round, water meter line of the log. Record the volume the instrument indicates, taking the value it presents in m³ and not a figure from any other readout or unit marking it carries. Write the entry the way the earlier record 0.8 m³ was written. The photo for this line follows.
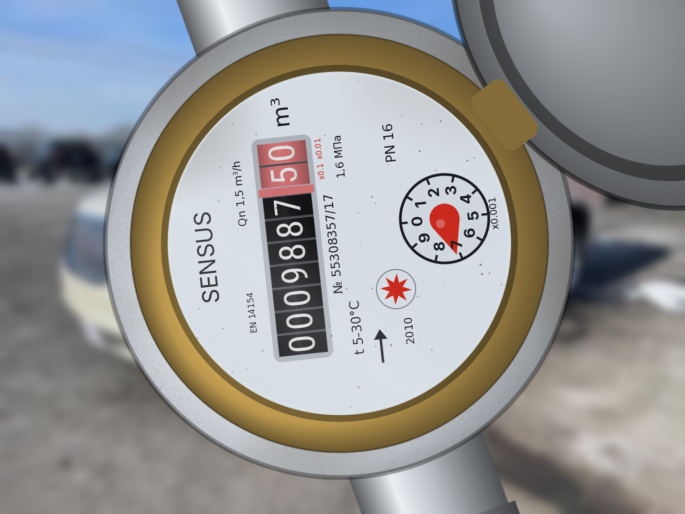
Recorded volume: 9887.507 m³
